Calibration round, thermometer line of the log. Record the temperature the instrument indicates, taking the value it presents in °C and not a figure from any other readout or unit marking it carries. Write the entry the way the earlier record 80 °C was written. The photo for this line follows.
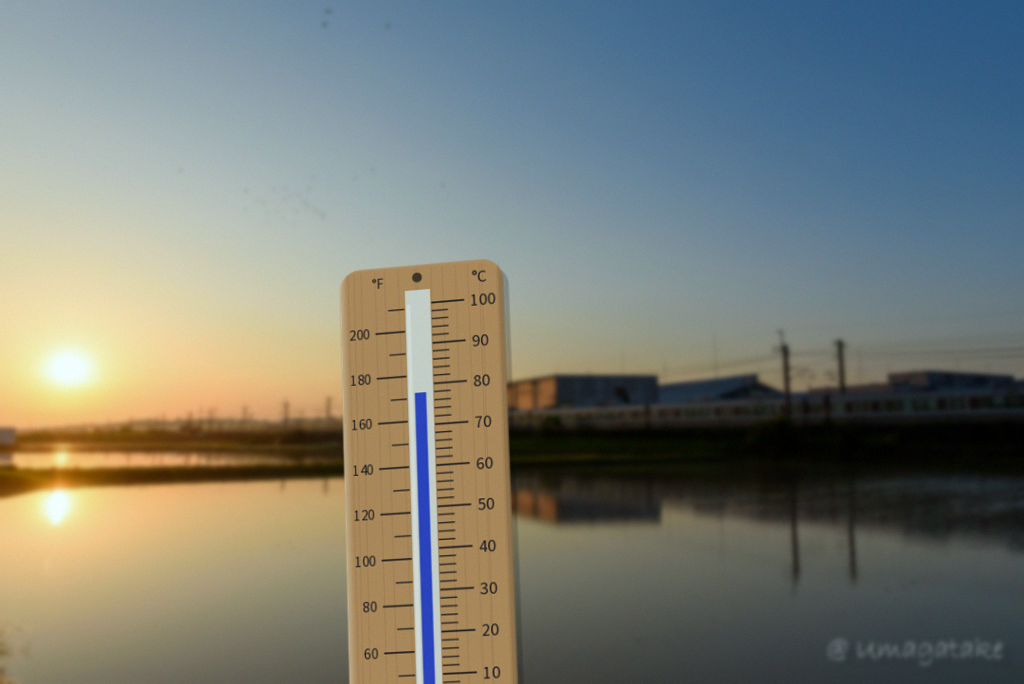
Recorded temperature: 78 °C
